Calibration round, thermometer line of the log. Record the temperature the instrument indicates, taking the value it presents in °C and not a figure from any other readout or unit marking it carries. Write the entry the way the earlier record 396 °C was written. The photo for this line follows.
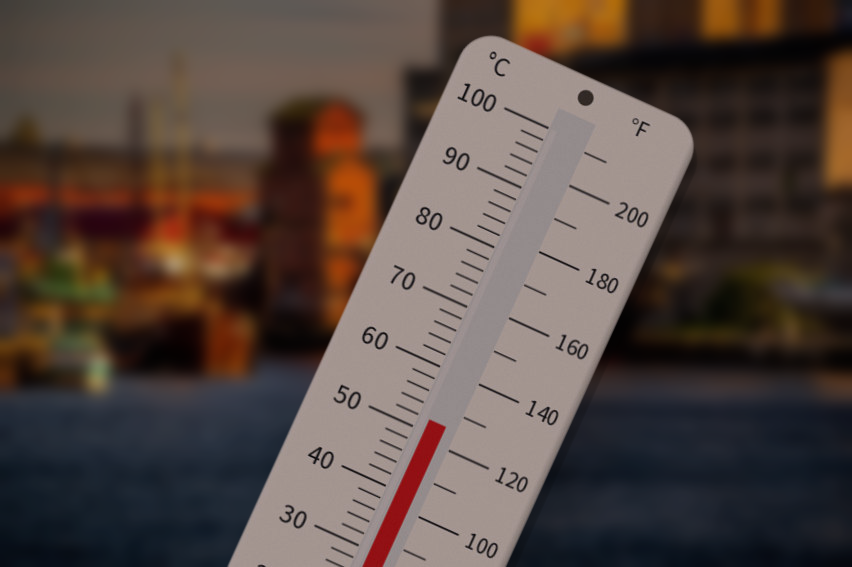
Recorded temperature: 52 °C
